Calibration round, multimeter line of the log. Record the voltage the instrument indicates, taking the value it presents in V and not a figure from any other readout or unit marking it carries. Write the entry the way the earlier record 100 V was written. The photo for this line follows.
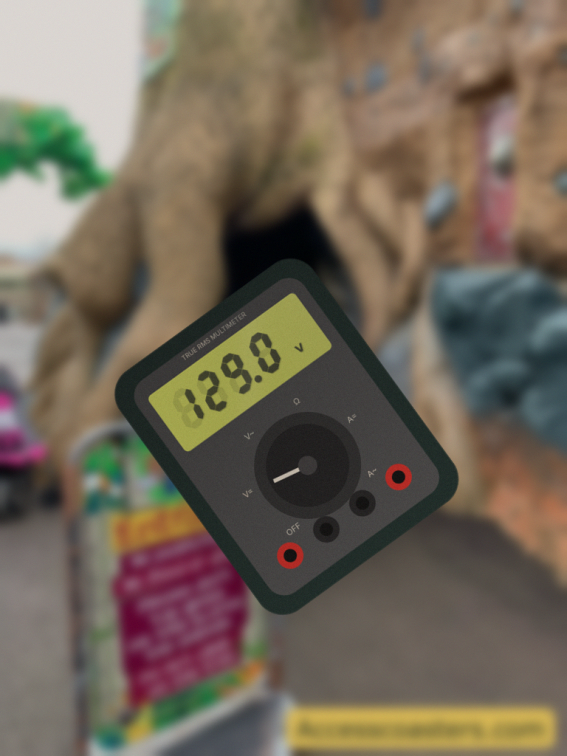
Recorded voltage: 129.0 V
